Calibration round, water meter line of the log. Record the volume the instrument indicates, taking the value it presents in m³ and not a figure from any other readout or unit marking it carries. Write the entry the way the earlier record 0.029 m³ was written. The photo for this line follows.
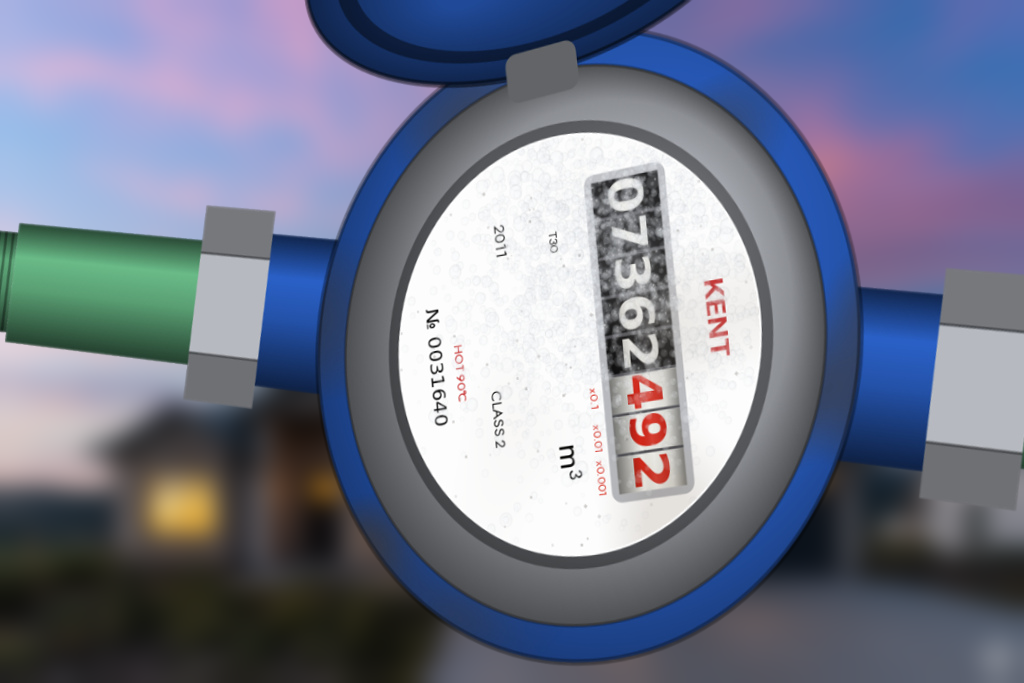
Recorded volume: 7362.492 m³
